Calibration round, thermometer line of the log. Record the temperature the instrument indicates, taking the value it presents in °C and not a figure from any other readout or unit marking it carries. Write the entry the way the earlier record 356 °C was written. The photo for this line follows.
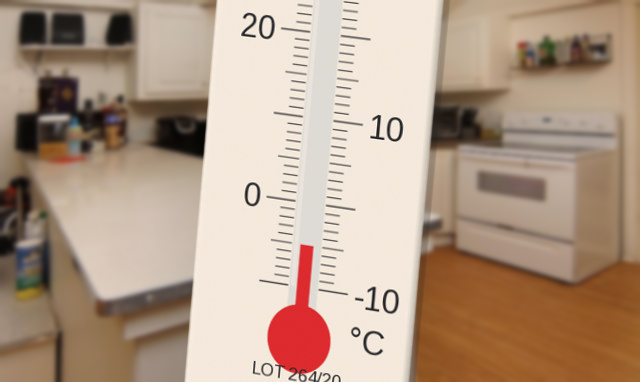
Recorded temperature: -5 °C
